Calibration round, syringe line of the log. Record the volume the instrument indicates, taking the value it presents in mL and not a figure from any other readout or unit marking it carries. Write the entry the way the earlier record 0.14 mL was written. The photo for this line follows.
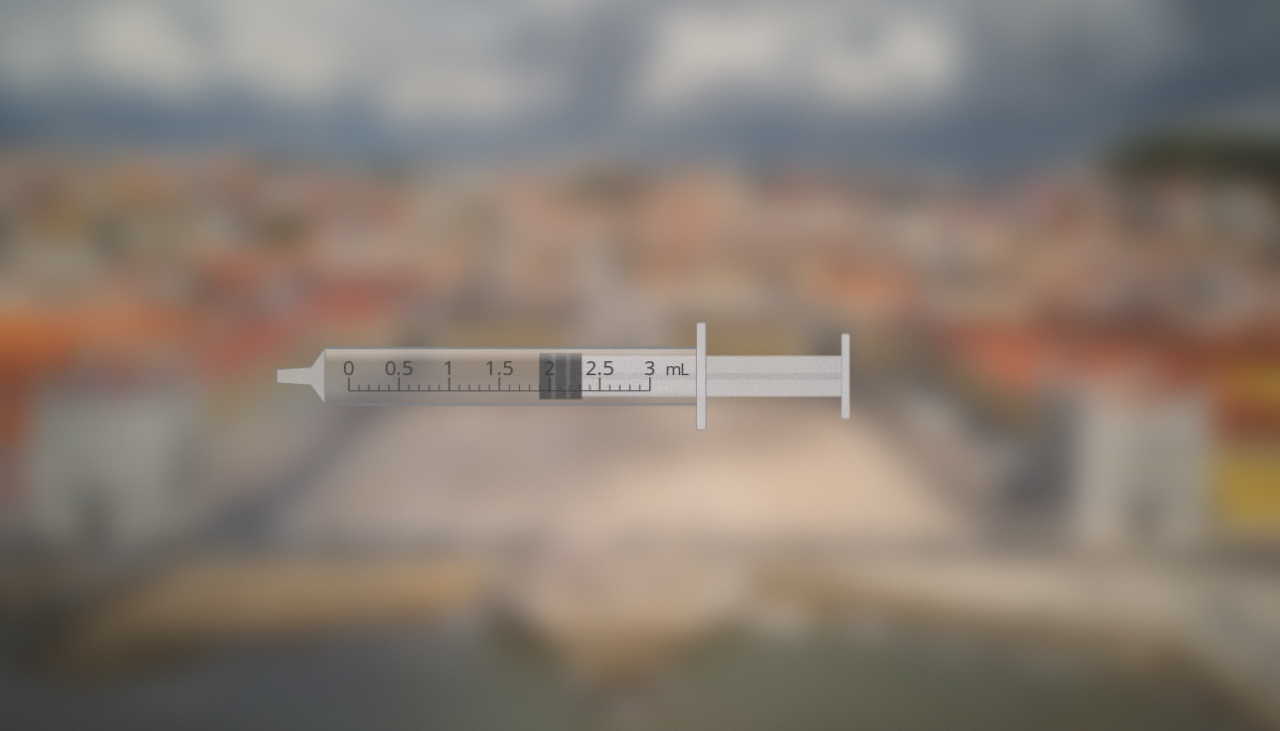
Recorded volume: 1.9 mL
